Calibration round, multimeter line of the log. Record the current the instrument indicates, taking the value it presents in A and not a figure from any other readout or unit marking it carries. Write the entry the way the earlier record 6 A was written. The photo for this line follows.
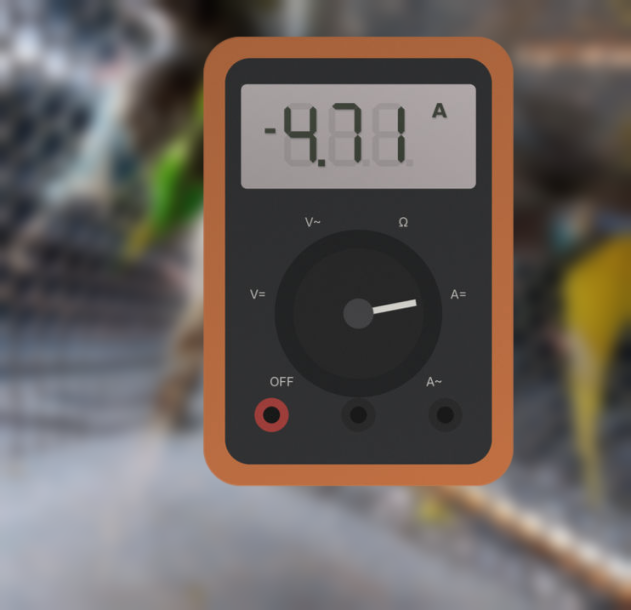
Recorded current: -4.71 A
